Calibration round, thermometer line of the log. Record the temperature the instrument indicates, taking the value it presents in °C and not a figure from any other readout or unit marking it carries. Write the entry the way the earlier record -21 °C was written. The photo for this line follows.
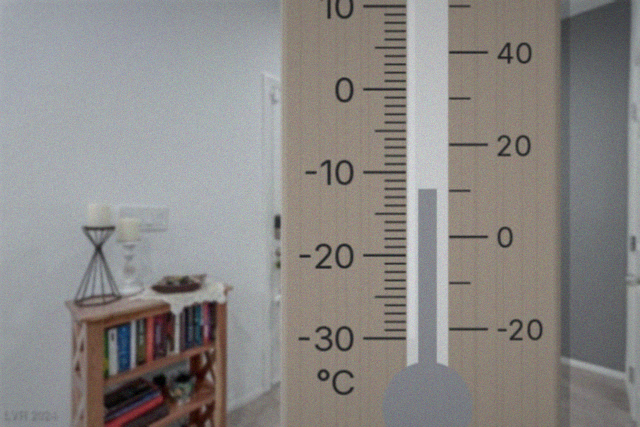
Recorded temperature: -12 °C
